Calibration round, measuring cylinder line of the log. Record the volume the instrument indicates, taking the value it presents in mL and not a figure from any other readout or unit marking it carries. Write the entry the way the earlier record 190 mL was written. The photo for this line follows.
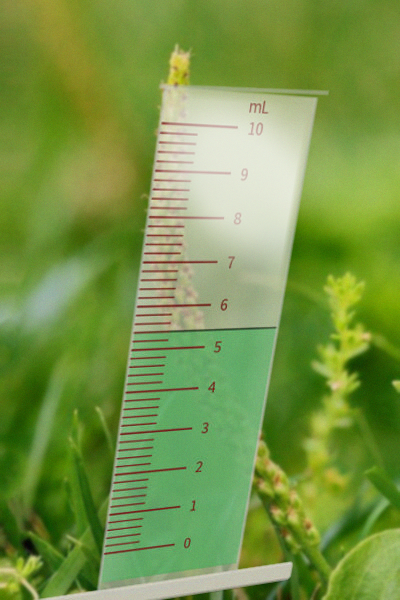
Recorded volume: 5.4 mL
